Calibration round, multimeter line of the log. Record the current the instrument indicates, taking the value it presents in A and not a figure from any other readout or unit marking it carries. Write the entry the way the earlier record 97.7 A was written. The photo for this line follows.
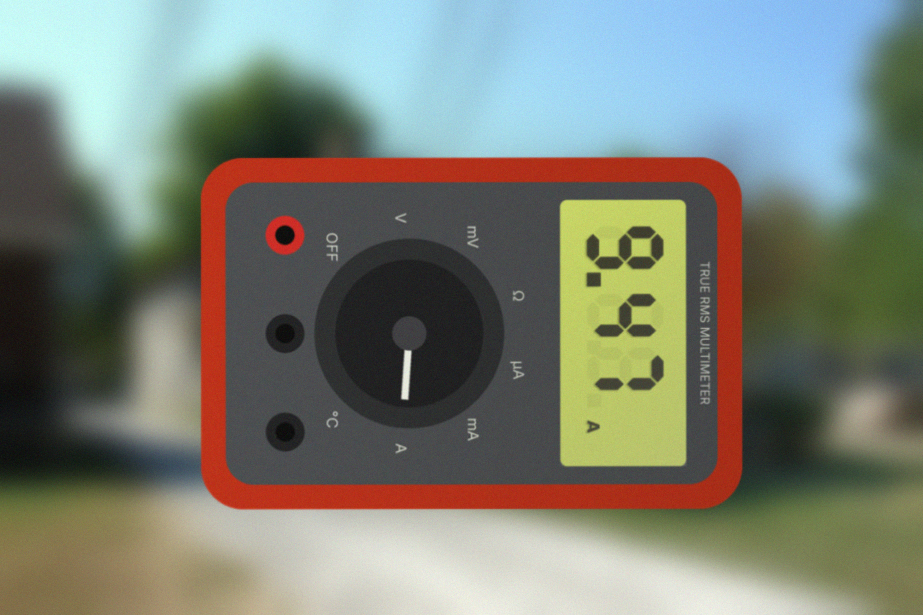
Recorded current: 9.47 A
